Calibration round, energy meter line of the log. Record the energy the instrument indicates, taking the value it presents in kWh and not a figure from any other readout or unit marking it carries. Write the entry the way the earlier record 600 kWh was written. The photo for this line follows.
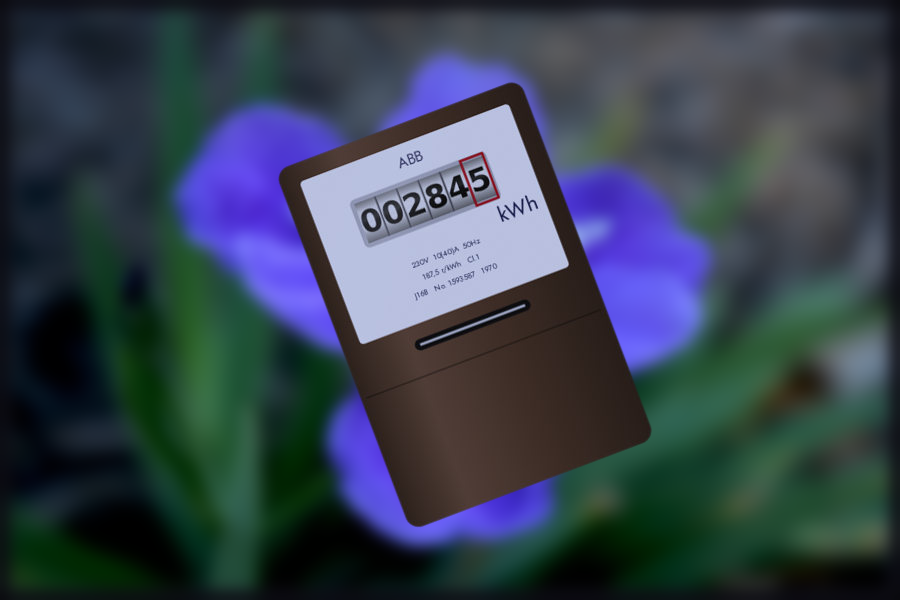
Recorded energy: 284.5 kWh
